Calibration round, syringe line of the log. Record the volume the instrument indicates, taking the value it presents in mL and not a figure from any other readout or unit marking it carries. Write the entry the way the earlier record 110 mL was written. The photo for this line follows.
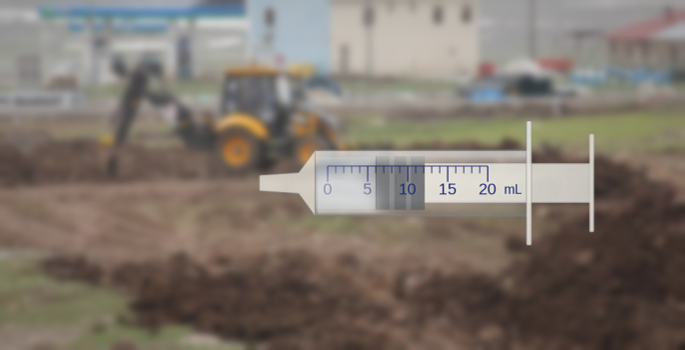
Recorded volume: 6 mL
